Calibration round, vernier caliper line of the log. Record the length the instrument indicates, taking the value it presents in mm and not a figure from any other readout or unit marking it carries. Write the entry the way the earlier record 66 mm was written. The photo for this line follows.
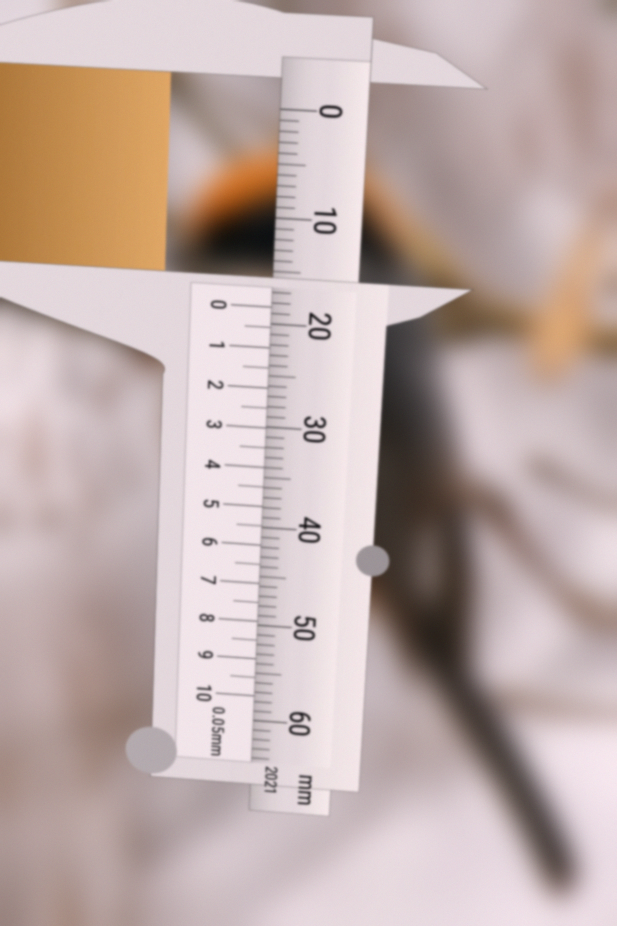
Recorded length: 18.4 mm
